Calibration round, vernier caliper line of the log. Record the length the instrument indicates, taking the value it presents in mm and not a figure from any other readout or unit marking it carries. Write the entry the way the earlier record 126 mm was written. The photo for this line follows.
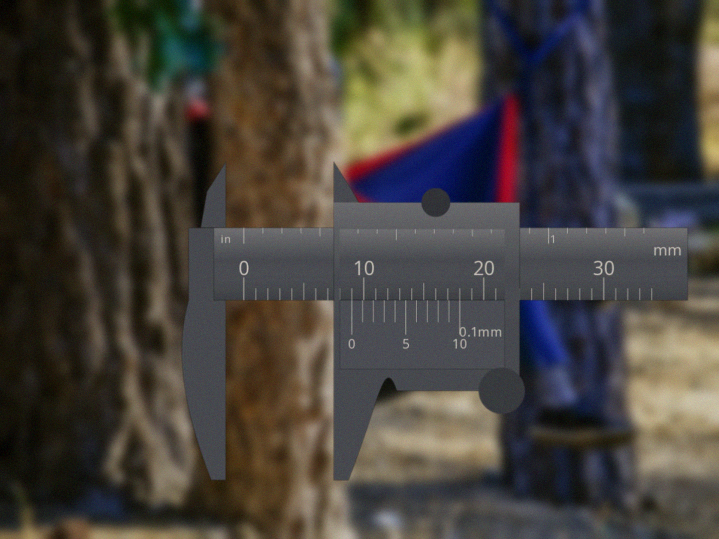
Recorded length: 9.0 mm
